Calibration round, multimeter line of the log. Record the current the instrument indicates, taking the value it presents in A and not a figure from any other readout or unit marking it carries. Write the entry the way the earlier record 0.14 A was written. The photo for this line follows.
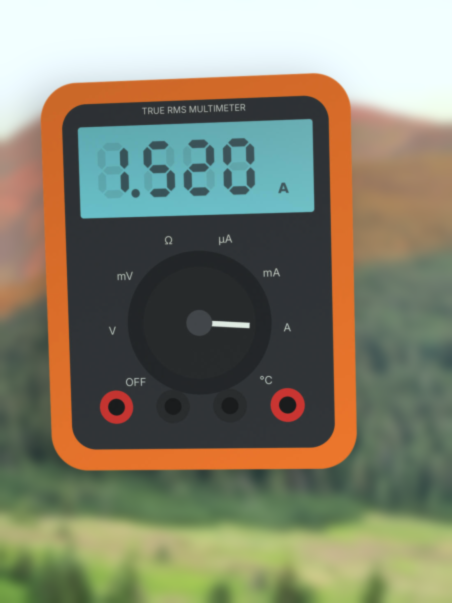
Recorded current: 1.520 A
